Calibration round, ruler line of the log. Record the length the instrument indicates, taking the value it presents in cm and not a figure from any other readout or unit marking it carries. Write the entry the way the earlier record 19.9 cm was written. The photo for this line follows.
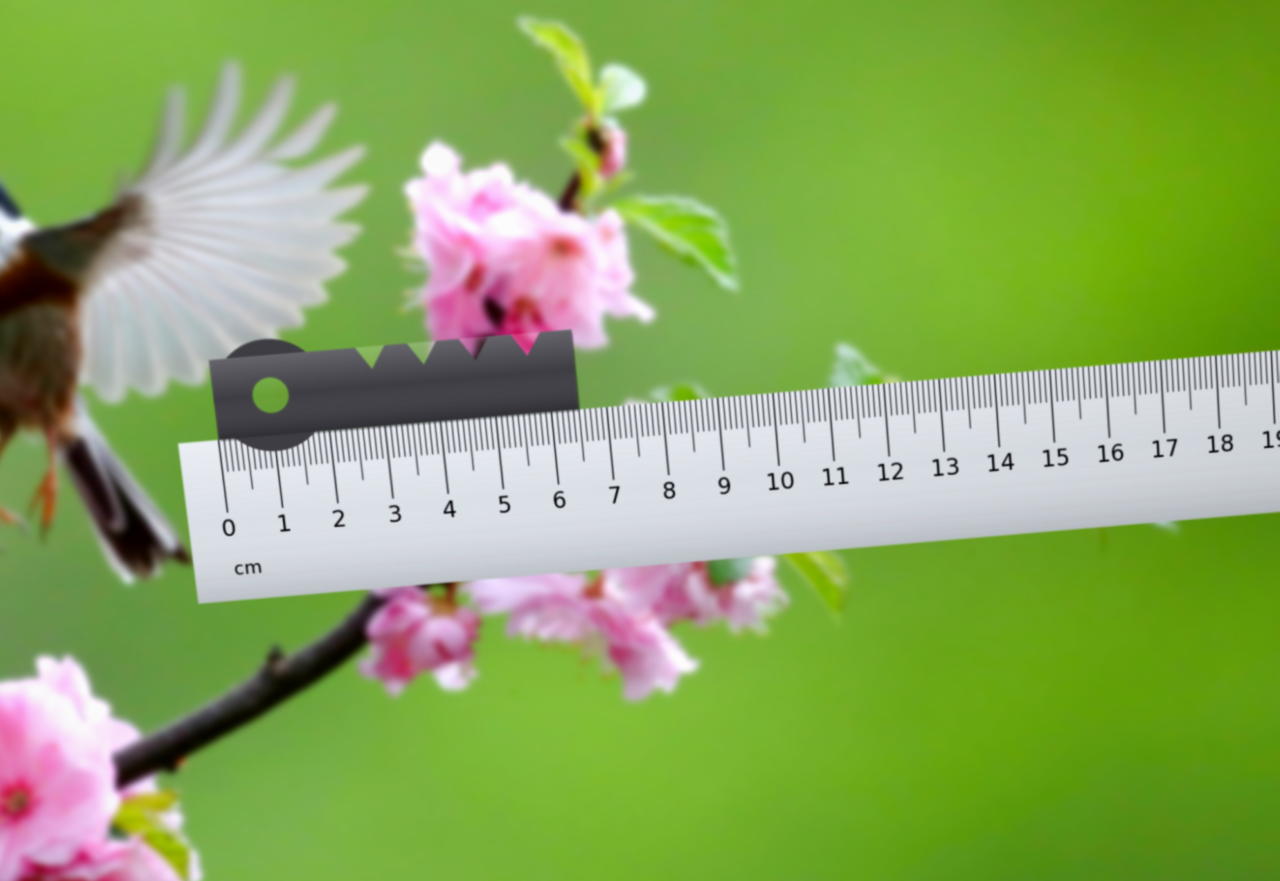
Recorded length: 6.5 cm
